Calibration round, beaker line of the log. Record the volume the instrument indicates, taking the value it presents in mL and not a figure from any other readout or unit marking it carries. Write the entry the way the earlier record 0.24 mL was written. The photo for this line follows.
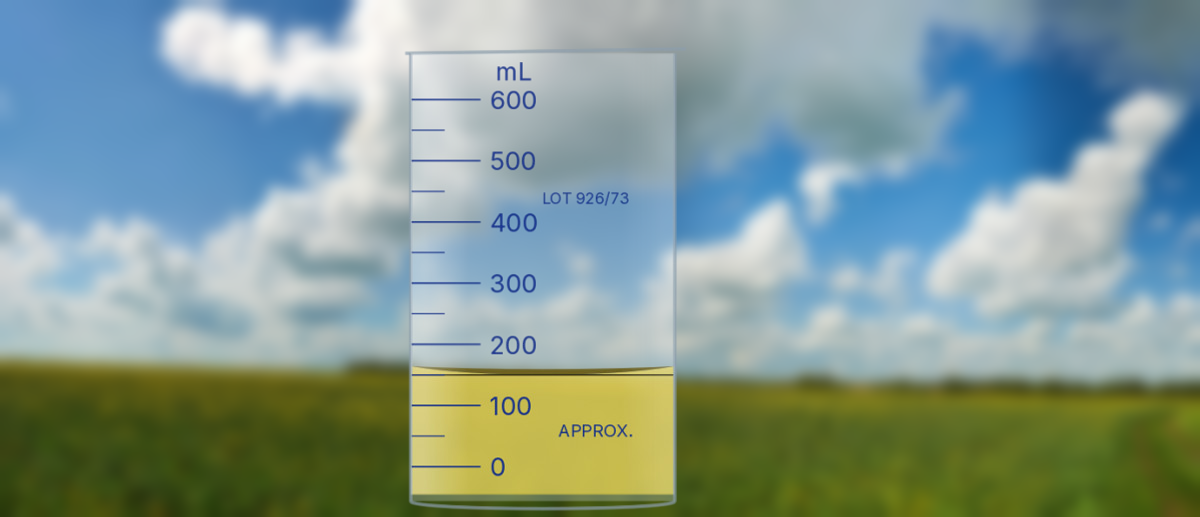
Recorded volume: 150 mL
